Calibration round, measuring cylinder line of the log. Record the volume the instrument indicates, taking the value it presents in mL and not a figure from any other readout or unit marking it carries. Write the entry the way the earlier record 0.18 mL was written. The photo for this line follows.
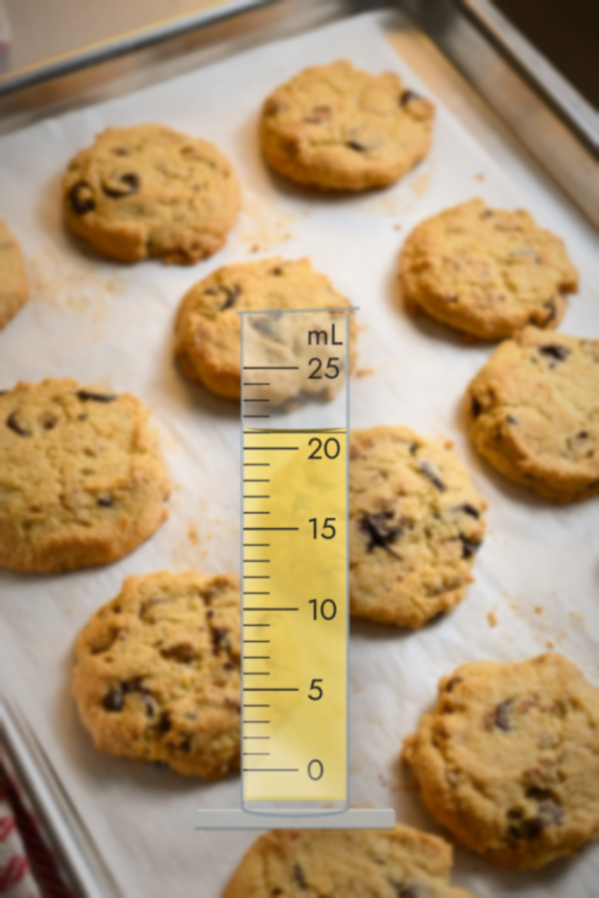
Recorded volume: 21 mL
